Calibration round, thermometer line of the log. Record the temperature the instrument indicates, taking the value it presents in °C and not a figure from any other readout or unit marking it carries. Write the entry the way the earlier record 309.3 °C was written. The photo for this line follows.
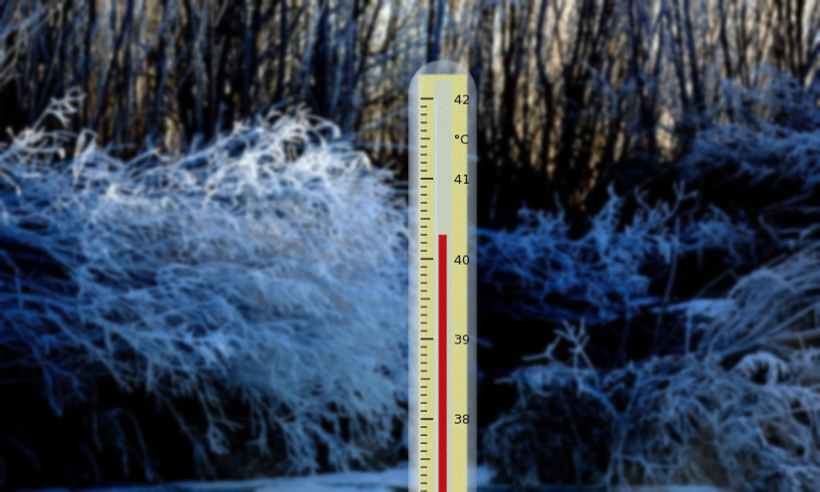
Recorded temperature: 40.3 °C
